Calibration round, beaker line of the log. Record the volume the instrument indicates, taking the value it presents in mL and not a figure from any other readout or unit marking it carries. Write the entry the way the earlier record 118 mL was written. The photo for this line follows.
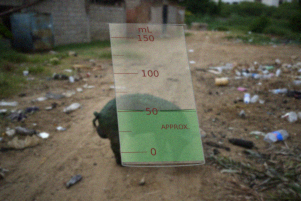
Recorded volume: 50 mL
